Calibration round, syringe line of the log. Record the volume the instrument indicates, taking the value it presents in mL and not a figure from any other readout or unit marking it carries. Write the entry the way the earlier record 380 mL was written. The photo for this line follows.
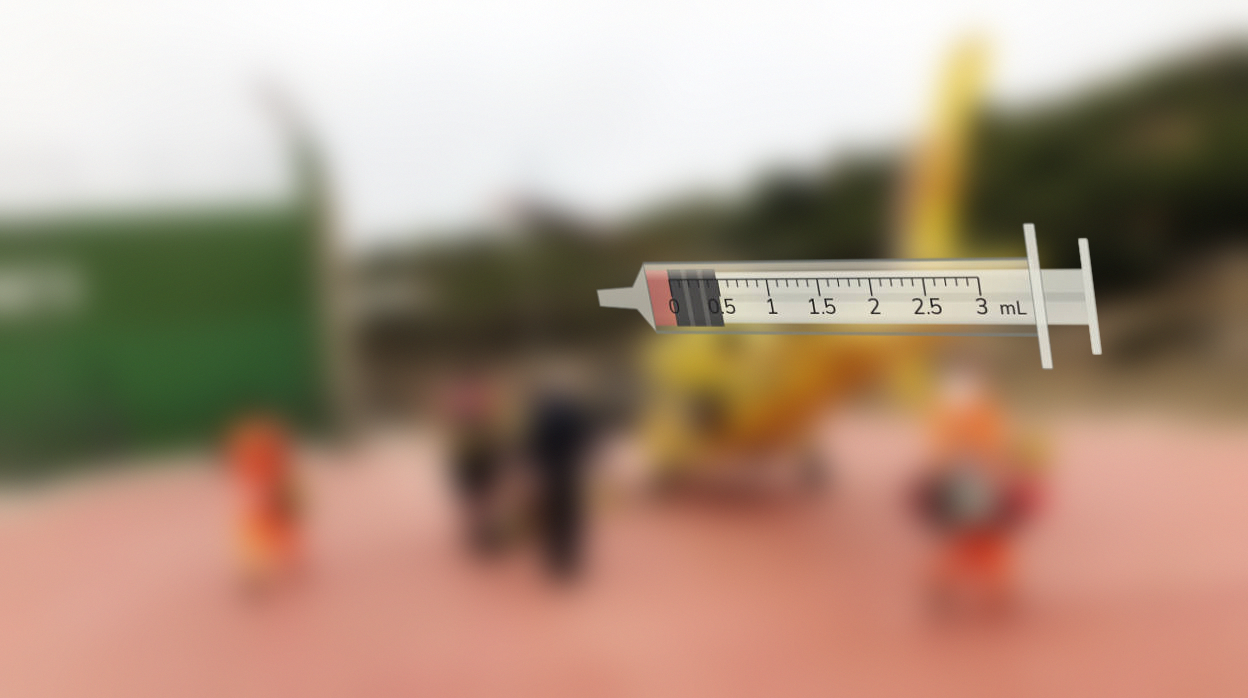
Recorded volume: 0 mL
